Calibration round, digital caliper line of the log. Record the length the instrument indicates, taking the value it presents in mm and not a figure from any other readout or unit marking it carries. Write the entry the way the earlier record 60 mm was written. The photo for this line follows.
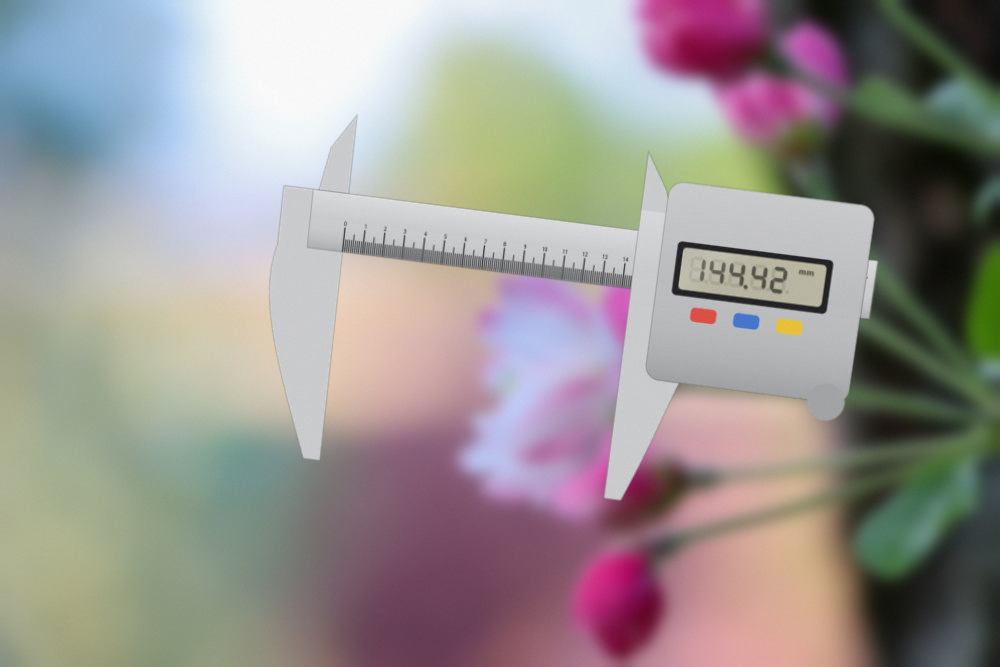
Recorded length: 144.42 mm
